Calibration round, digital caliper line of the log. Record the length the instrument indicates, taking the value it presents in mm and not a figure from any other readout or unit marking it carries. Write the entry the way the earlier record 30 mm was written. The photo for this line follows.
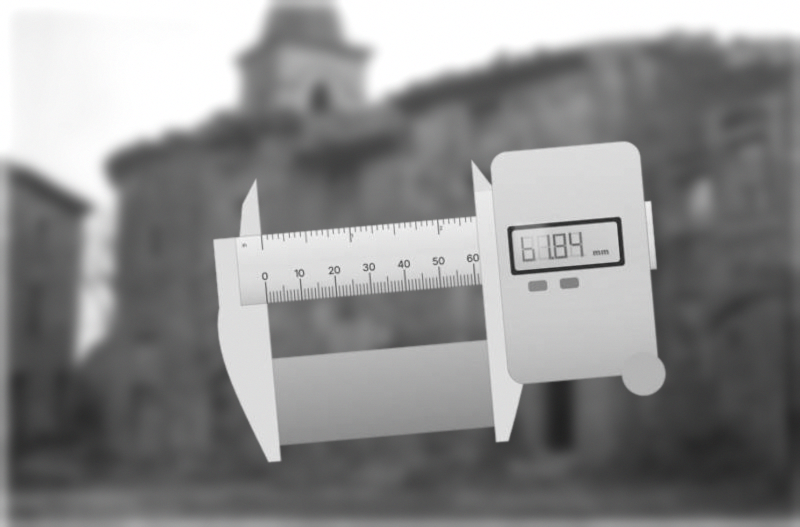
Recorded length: 61.84 mm
